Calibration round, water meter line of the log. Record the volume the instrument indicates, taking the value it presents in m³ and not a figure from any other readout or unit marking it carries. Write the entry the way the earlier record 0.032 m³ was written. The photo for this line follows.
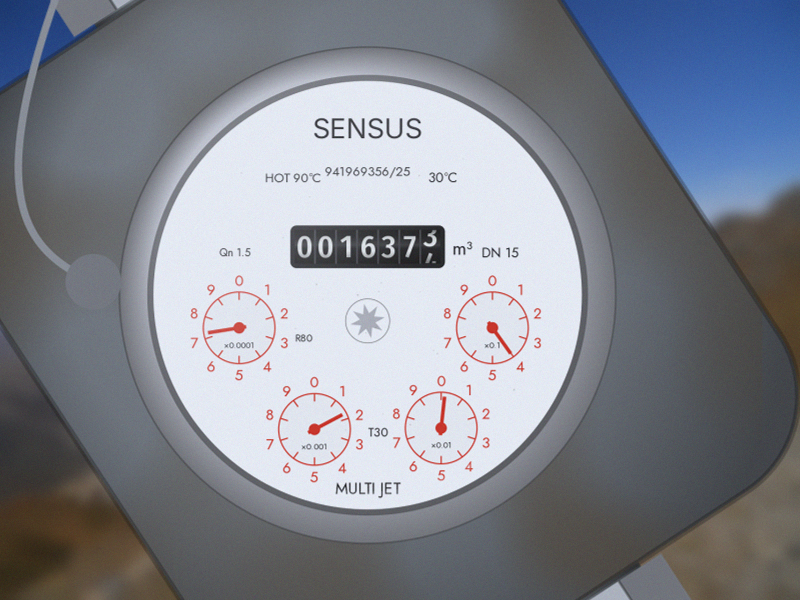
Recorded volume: 16373.4017 m³
